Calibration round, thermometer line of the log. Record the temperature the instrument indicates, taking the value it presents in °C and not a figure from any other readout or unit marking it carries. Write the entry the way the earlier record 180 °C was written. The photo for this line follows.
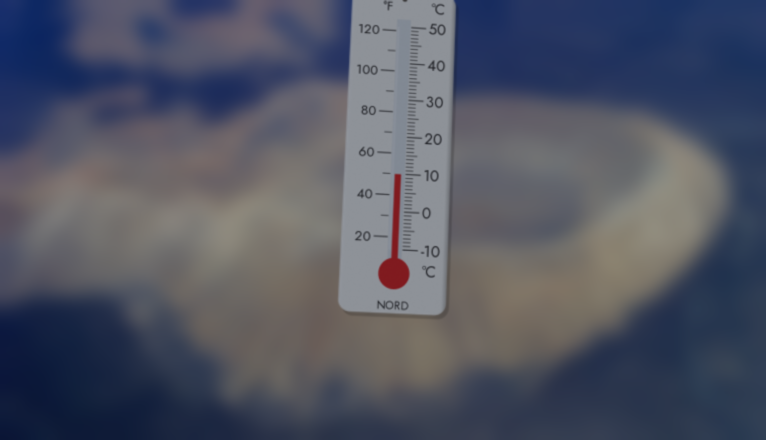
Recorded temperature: 10 °C
